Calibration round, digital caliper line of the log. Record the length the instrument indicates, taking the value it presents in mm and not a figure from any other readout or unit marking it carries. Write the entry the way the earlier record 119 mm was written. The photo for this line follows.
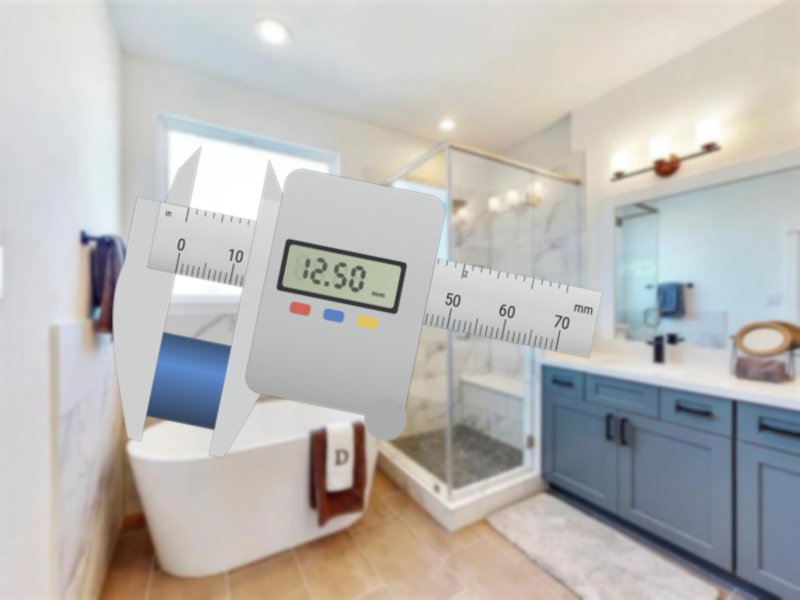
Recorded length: 12.50 mm
